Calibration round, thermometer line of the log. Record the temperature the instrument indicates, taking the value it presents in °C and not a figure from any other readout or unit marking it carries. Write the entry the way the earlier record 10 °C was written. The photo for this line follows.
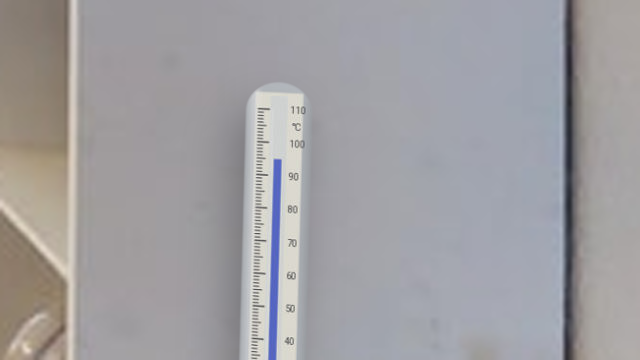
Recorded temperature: 95 °C
